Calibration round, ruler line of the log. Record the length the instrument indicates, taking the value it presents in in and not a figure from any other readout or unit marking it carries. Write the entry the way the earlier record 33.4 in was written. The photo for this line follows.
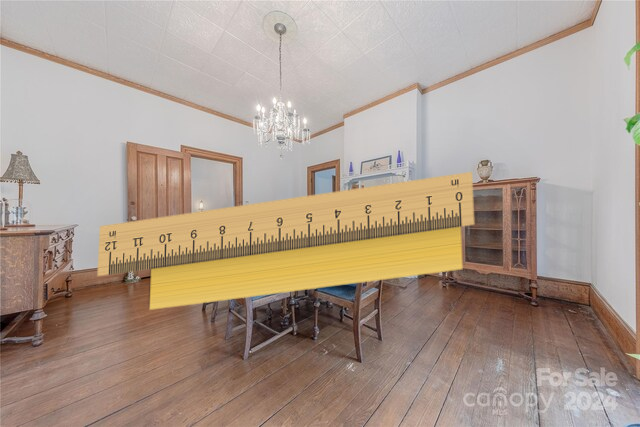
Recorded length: 10.5 in
